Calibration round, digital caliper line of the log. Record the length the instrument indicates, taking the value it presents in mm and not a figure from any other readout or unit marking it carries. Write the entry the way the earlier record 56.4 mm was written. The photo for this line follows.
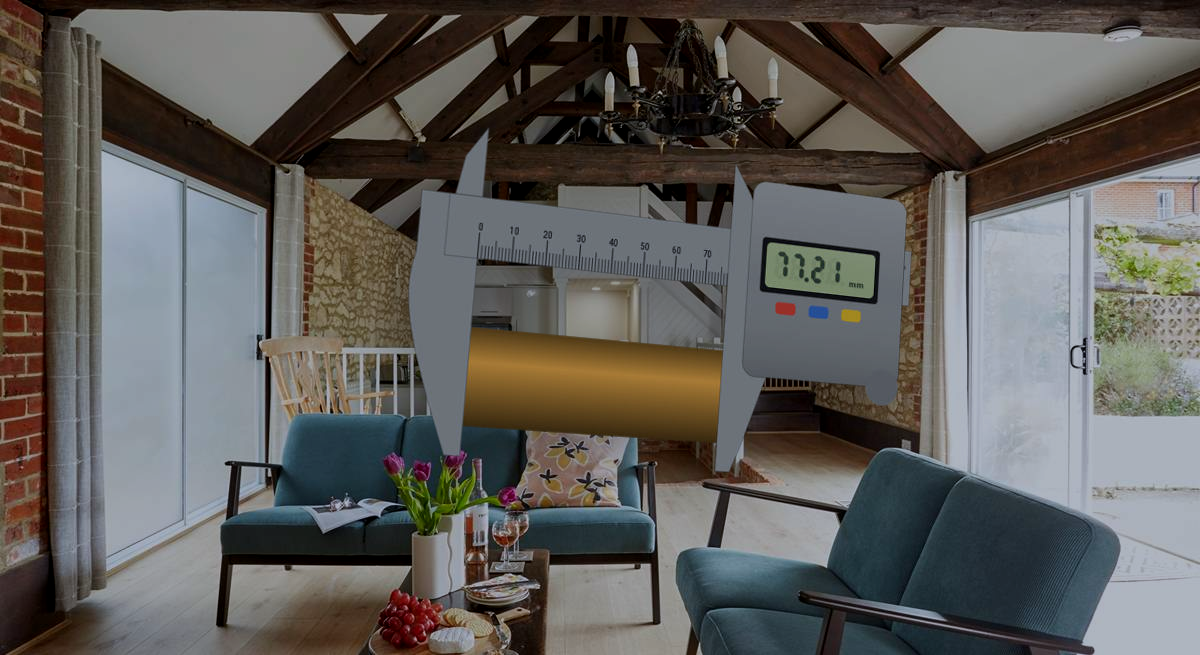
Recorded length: 77.21 mm
